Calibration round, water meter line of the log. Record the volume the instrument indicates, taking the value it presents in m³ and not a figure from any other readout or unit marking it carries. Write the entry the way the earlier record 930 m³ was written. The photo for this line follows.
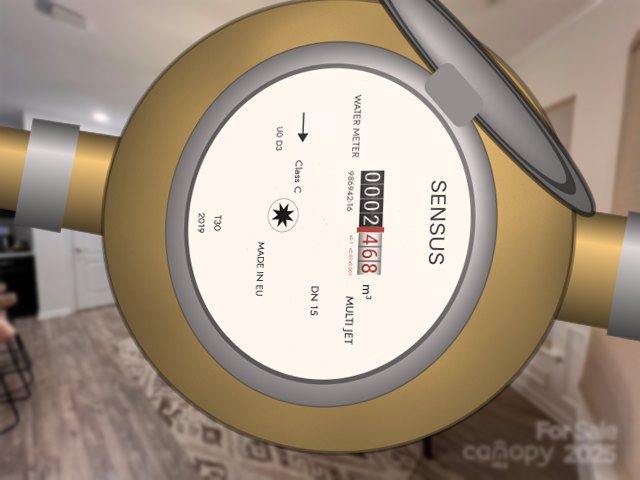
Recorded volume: 2.468 m³
